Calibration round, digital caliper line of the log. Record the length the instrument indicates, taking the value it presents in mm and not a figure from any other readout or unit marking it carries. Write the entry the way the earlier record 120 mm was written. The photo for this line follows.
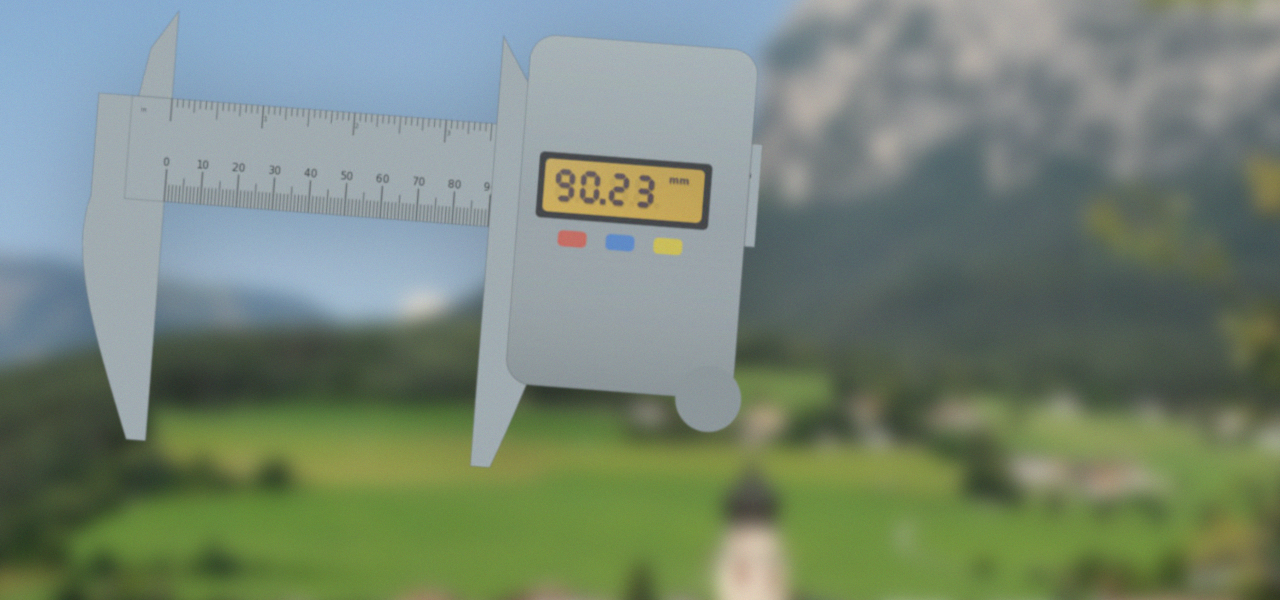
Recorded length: 90.23 mm
